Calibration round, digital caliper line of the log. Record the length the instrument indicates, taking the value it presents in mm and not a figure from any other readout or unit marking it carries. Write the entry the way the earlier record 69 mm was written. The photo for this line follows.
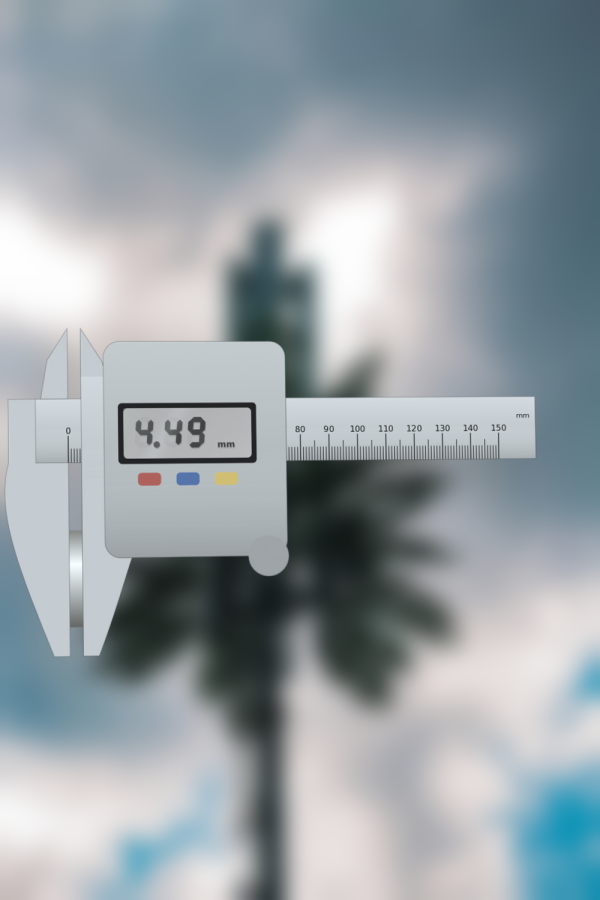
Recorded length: 4.49 mm
